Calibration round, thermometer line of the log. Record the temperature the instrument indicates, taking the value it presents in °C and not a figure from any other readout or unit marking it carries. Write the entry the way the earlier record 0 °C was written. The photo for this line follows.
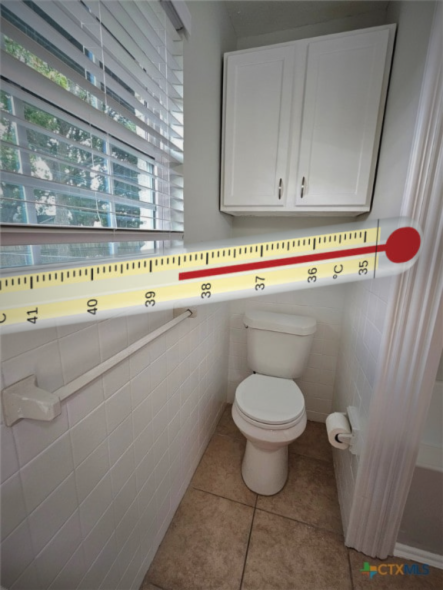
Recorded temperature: 38.5 °C
